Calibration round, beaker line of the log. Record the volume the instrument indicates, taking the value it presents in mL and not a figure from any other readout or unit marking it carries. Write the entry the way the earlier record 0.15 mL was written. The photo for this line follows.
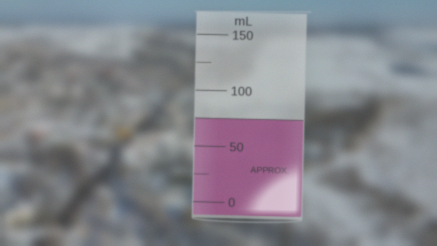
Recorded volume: 75 mL
